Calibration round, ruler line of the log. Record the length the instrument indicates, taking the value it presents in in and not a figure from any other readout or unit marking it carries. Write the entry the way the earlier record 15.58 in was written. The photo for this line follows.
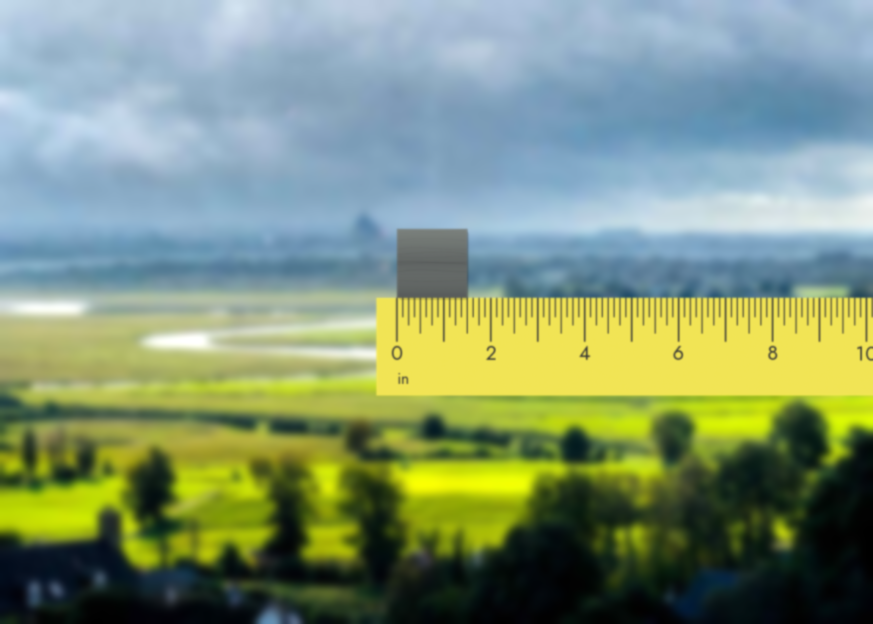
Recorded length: 1.5 in
